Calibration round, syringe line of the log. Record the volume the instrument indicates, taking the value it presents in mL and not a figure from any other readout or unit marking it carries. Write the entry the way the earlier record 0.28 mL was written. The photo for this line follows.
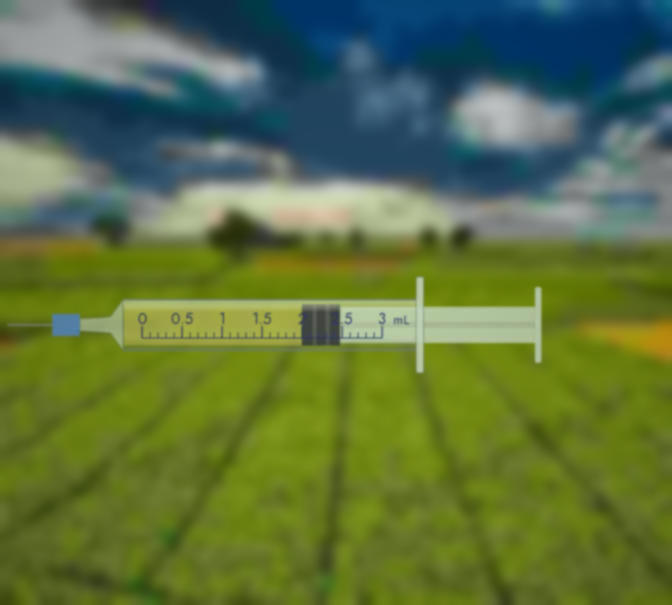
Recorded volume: 2 mL
